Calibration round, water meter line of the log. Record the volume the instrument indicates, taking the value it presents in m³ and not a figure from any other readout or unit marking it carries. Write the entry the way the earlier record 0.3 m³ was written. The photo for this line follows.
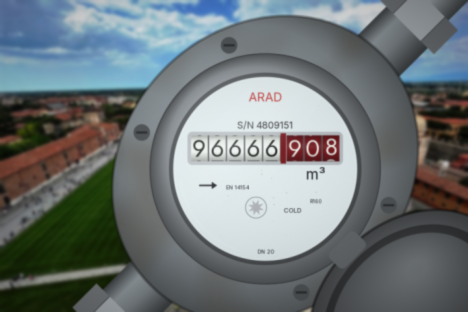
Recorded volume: 96666.908 m³
